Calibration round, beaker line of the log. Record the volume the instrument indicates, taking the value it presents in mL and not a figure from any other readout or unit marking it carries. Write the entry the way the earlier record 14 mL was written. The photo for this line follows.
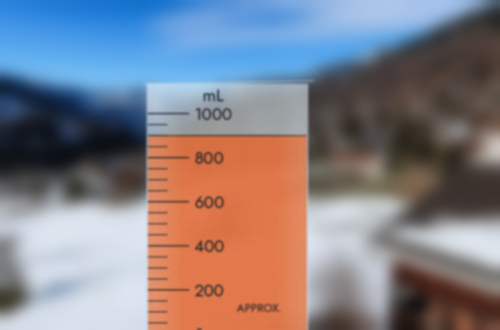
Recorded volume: 900 mL
